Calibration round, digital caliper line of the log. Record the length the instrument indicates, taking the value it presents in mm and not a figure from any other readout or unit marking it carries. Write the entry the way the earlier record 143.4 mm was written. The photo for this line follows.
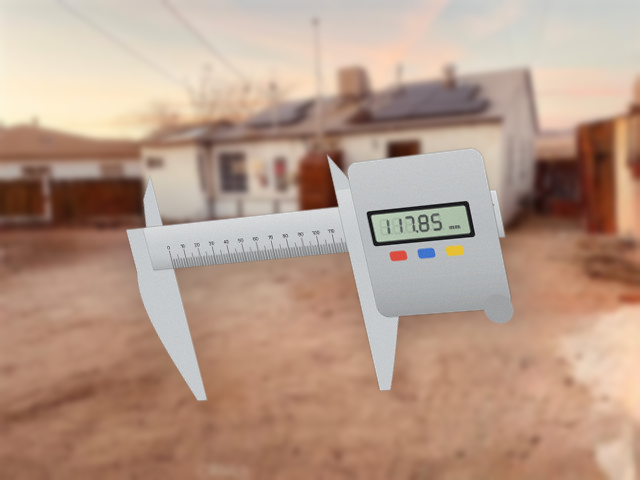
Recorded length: 117.85 mm
